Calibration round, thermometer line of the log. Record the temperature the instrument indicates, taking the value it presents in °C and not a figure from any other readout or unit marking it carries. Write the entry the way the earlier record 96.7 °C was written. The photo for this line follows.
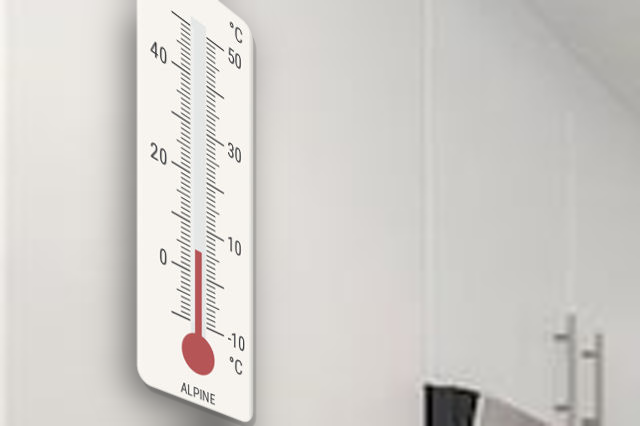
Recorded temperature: 5 °C
